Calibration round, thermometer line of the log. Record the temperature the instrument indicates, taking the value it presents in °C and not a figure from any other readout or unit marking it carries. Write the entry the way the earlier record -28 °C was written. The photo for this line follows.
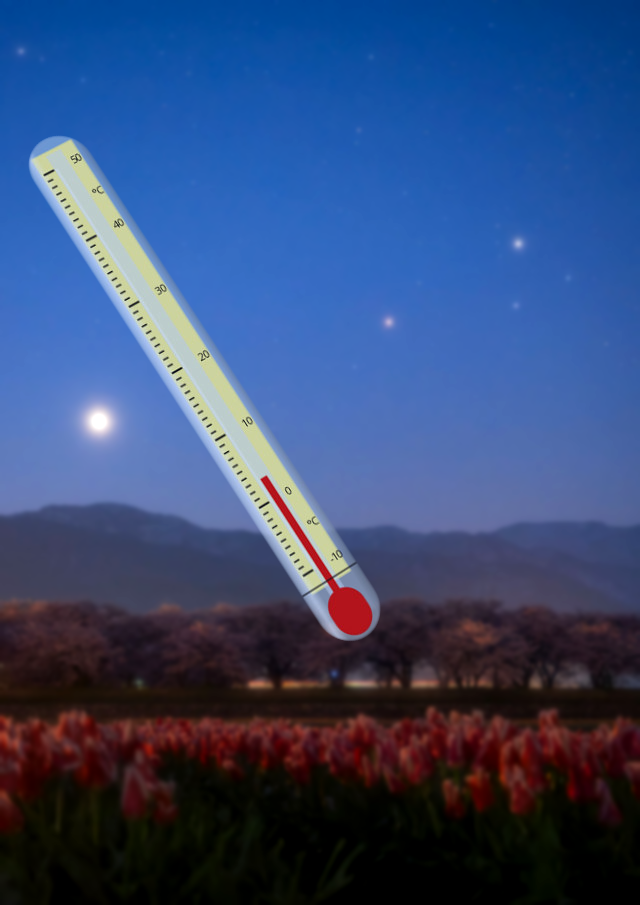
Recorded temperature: 3 °C
